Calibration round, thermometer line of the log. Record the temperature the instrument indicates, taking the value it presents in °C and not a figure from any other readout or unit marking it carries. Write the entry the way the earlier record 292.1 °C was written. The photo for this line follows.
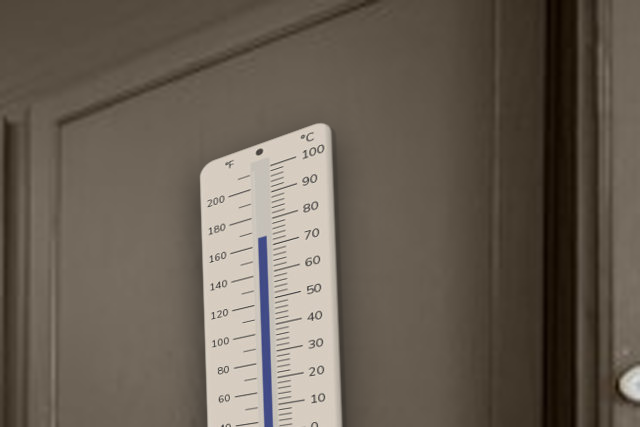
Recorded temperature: 74 °C
